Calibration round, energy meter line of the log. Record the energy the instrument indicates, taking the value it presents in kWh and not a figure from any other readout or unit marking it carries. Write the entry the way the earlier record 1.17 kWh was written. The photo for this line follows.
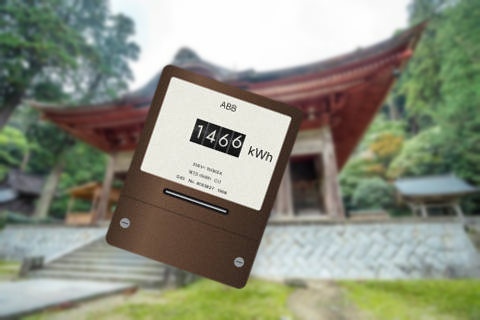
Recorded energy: 1466 kWh
